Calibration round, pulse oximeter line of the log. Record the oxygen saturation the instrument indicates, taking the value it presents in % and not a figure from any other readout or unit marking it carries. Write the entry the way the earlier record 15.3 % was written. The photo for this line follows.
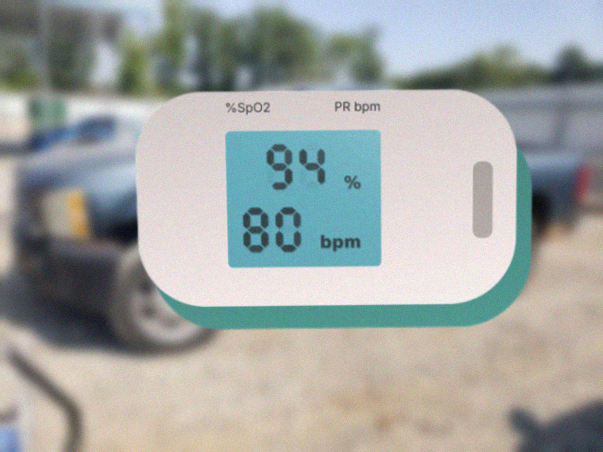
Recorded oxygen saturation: 94 %
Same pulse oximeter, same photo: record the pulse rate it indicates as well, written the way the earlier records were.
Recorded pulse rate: 80 bpm
